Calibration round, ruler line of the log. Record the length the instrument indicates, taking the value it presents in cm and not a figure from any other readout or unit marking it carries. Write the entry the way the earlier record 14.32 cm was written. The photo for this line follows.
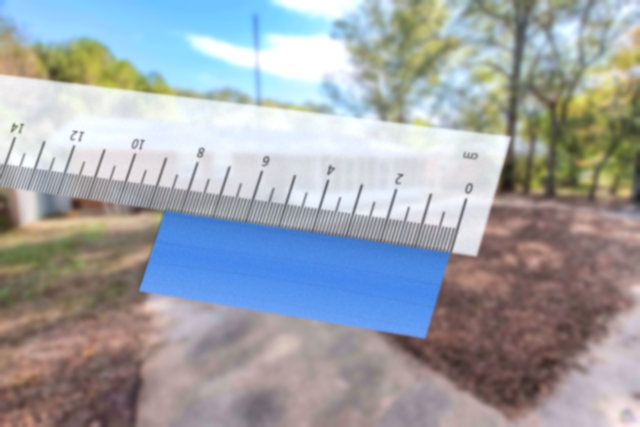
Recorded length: 8.5 cm
